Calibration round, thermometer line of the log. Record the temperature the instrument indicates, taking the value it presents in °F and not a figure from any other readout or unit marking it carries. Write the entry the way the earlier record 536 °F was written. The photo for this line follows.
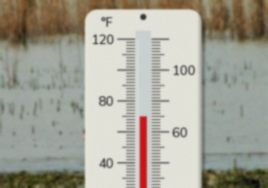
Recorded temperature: 70 °F
